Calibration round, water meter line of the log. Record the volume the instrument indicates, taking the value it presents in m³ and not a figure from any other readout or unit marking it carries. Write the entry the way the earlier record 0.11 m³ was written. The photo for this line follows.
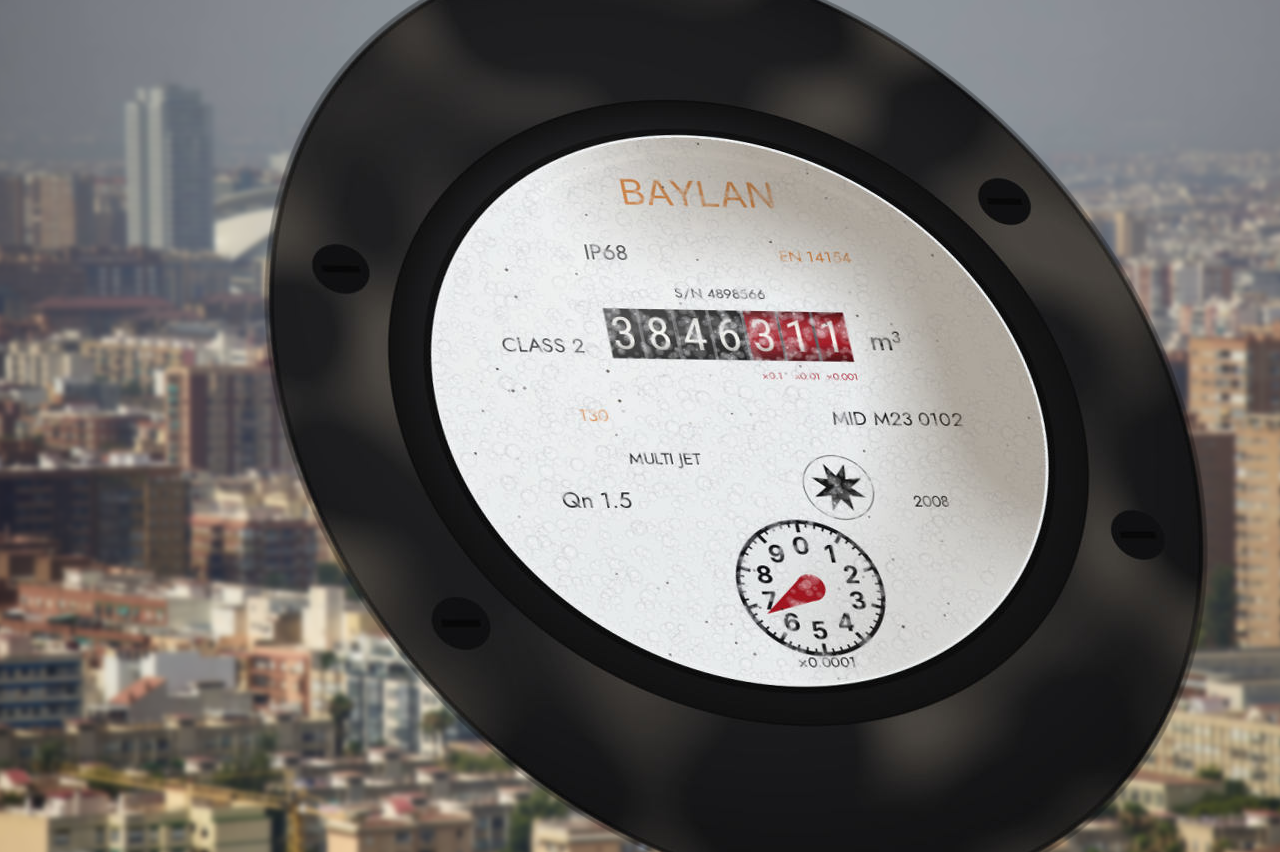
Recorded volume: 3846.3116 m³
